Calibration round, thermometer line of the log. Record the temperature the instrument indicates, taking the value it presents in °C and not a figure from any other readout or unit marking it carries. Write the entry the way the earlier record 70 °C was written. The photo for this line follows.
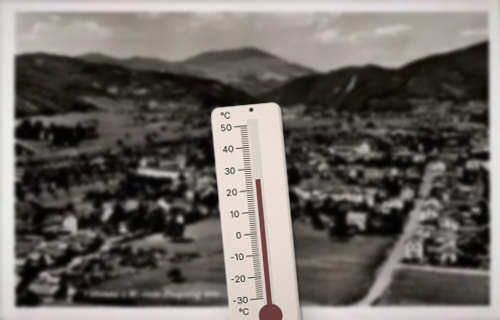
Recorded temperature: 25 °C
